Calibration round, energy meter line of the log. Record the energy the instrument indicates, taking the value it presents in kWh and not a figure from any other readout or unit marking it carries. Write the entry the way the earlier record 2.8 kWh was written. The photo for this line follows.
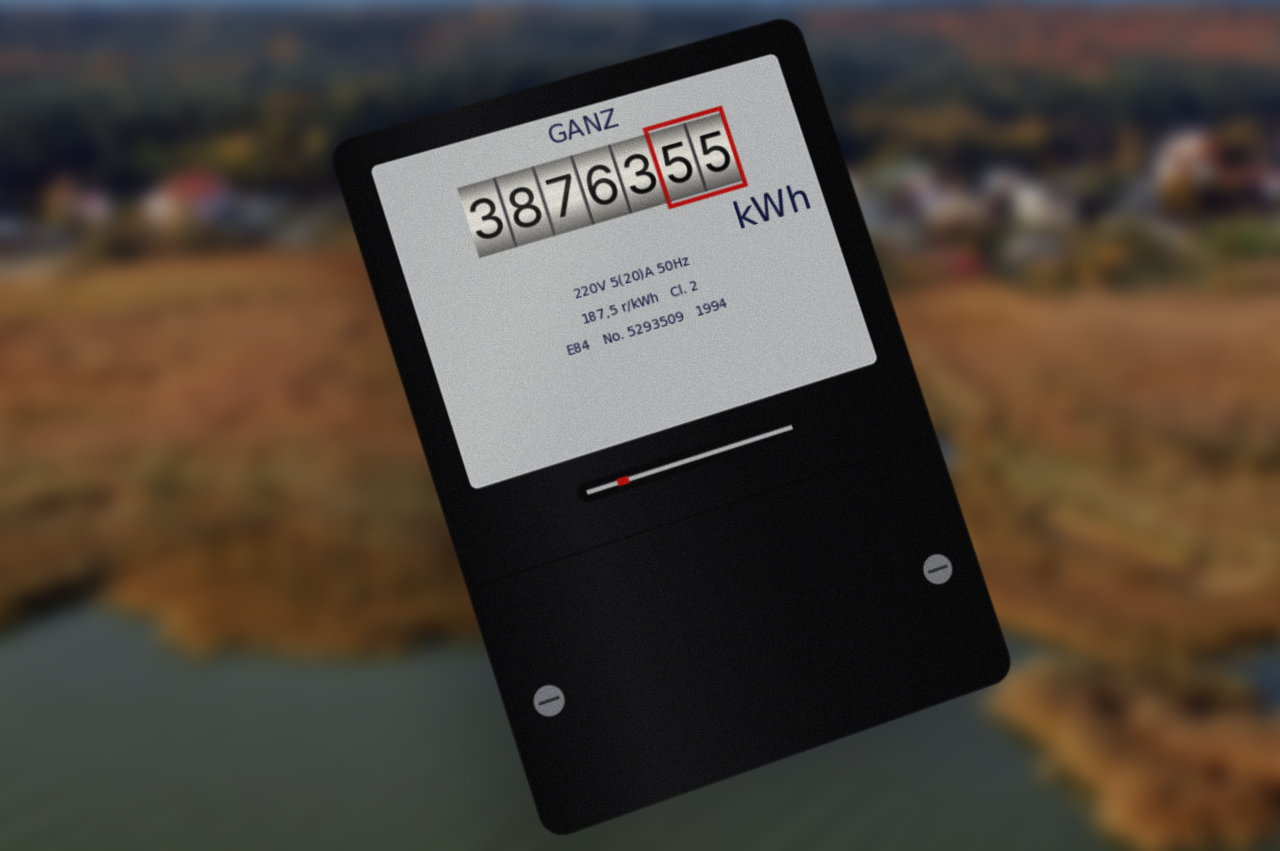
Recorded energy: 38763.55 kWh
